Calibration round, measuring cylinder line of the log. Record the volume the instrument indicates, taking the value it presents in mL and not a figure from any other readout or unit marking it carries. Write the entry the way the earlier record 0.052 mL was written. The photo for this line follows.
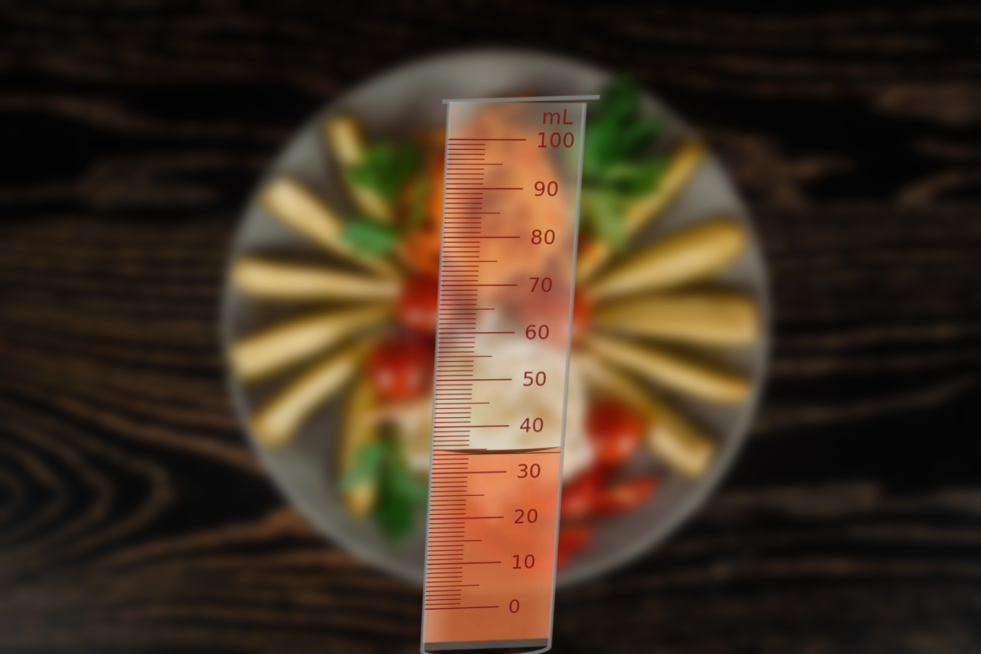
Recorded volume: 34 mL
